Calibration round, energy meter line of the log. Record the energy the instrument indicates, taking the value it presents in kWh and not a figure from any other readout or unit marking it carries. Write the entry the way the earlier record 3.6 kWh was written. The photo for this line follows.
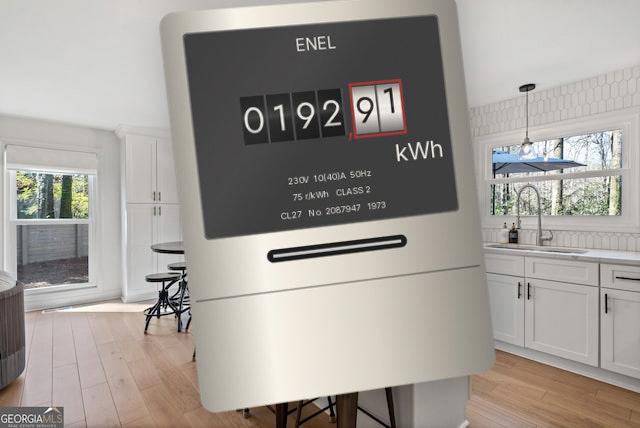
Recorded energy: 192.91 kWh
